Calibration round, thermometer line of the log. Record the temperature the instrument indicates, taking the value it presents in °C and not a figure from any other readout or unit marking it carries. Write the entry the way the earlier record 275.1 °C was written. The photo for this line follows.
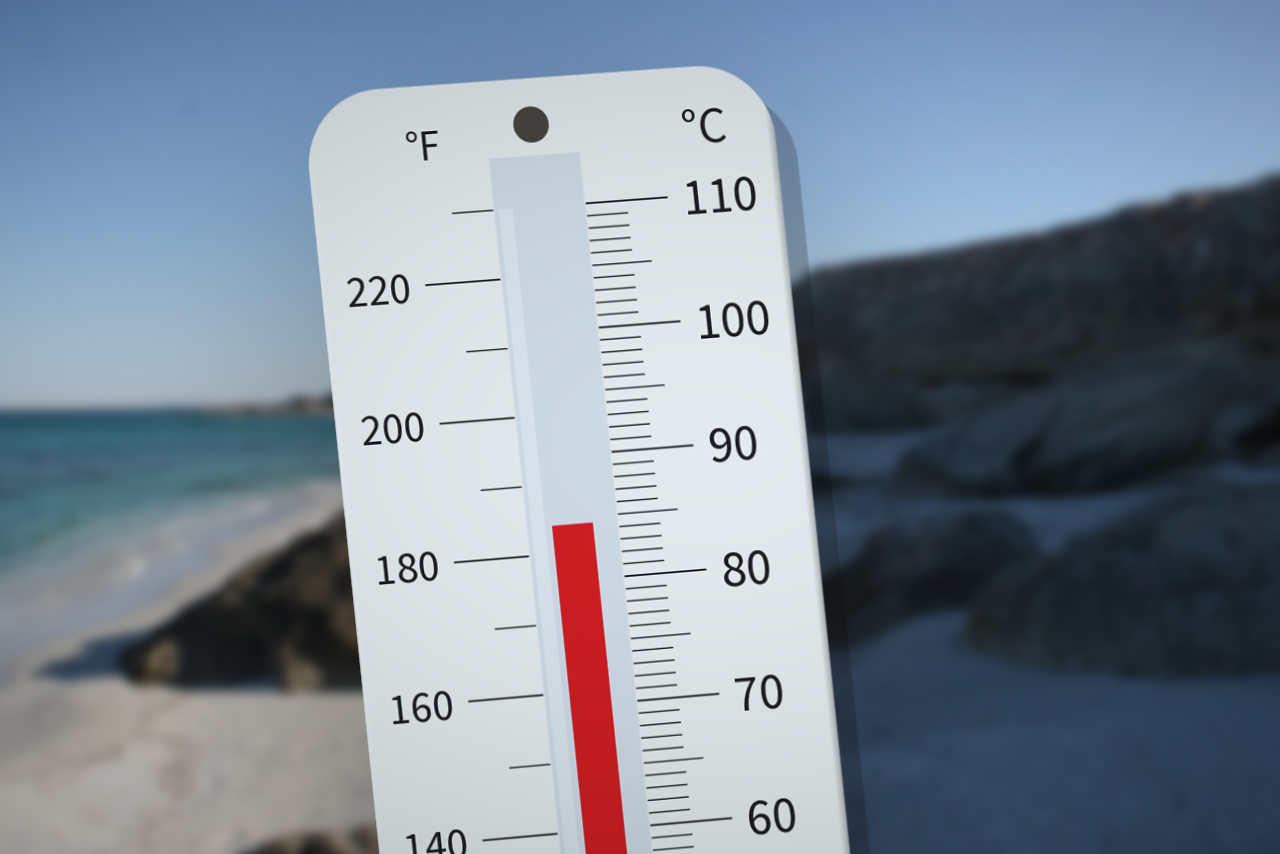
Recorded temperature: 84.5 °C
